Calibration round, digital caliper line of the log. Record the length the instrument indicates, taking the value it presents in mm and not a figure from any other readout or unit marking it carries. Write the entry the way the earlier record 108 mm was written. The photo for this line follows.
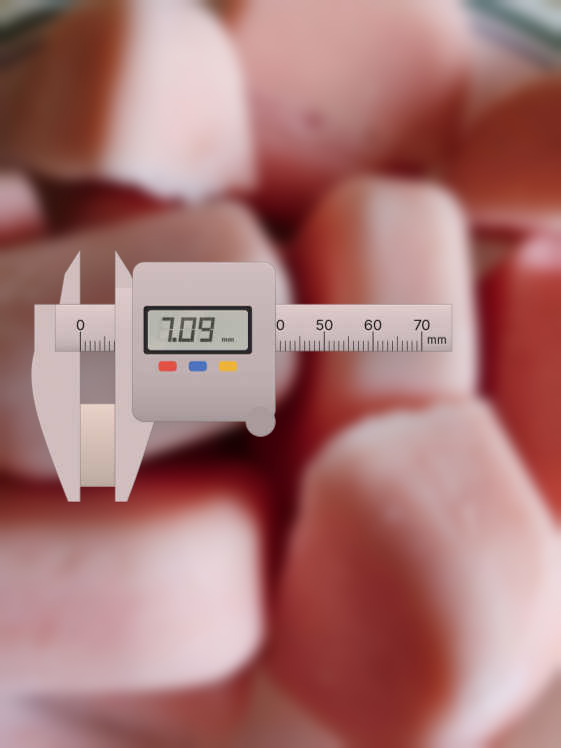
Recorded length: 7.09 mm
